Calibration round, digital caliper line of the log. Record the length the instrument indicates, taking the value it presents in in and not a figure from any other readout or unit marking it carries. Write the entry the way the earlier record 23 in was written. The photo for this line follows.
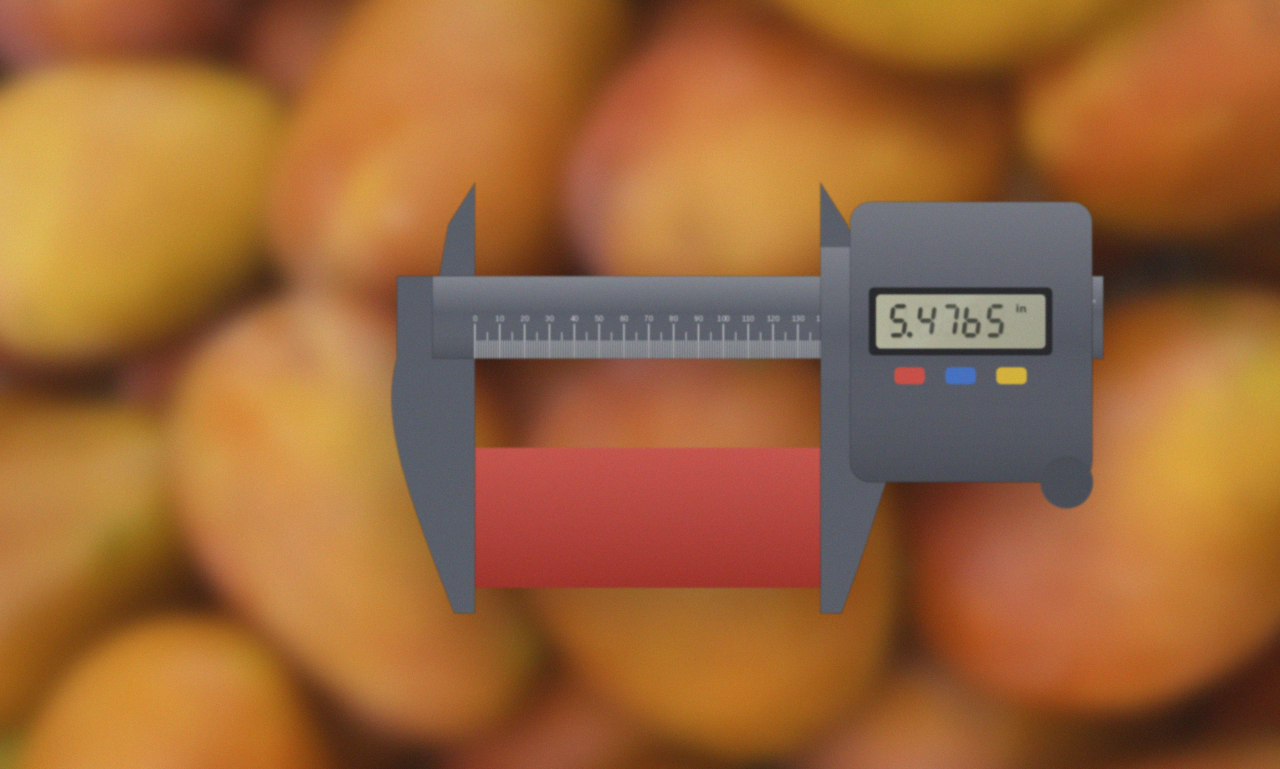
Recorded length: 5.4765 in
